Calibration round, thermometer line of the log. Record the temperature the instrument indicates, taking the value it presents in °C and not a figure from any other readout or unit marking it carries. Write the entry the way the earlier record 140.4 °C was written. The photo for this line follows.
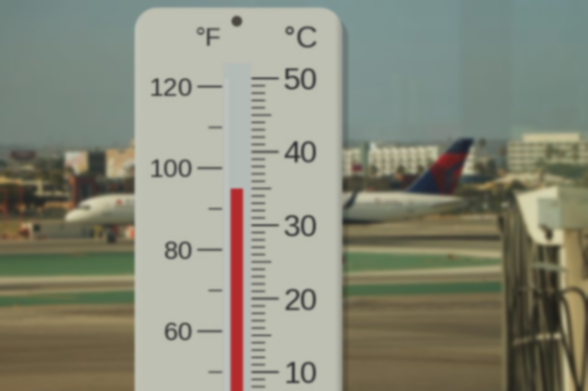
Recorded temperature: 35 °C
